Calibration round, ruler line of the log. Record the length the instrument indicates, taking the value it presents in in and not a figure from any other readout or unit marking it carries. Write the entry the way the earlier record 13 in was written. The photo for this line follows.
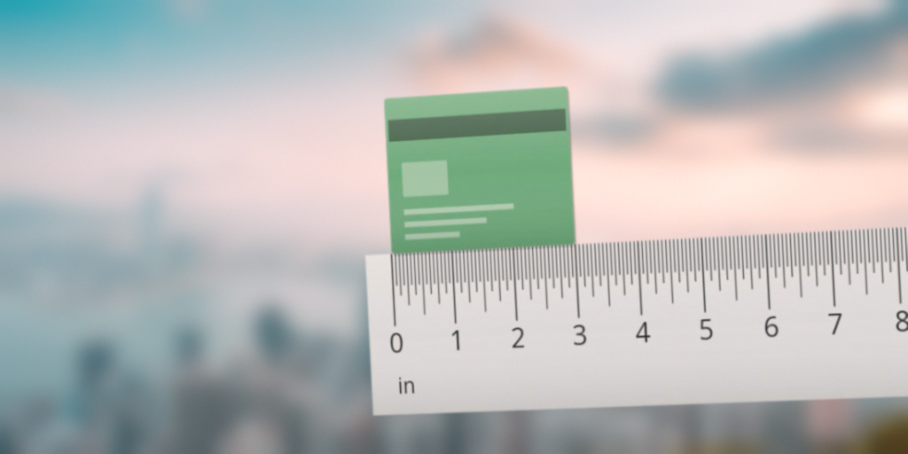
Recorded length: 3 in
